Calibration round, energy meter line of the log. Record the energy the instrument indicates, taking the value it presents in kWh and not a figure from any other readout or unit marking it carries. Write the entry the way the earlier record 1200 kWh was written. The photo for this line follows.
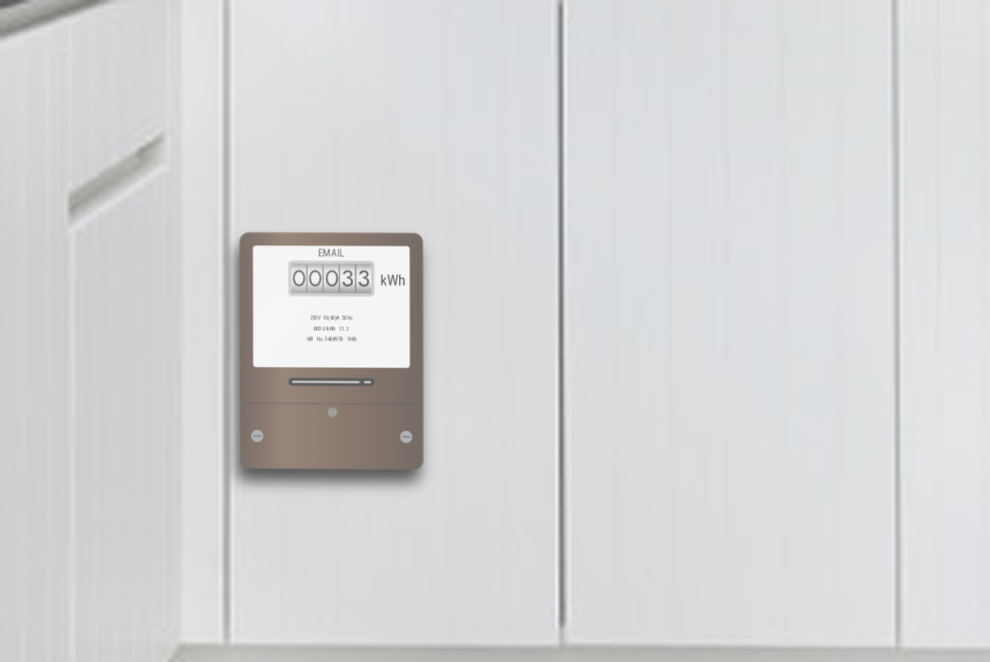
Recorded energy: 33 kWh
